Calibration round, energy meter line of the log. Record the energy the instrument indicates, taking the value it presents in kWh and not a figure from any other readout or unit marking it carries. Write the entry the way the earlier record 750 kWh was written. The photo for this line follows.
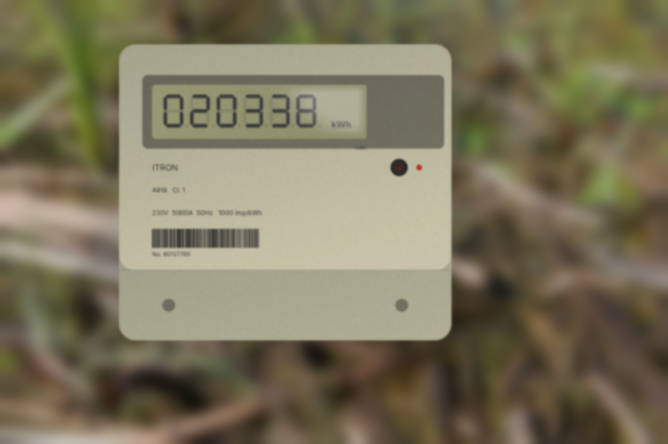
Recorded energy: 20338 kWh
